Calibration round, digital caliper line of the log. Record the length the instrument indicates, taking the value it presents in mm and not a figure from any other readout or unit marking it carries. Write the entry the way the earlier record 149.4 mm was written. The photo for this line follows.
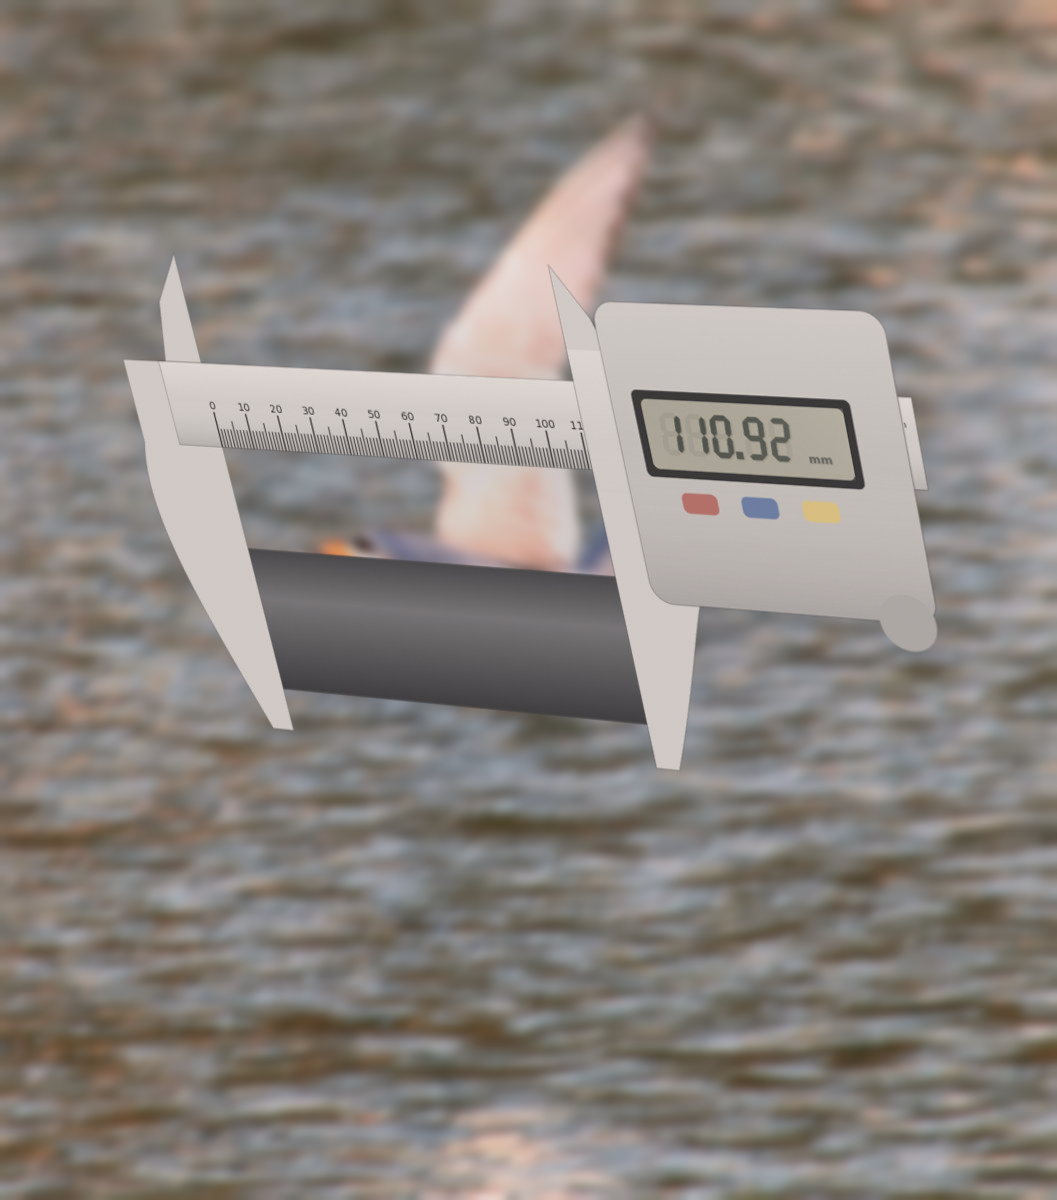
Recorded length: 110.92 mm
